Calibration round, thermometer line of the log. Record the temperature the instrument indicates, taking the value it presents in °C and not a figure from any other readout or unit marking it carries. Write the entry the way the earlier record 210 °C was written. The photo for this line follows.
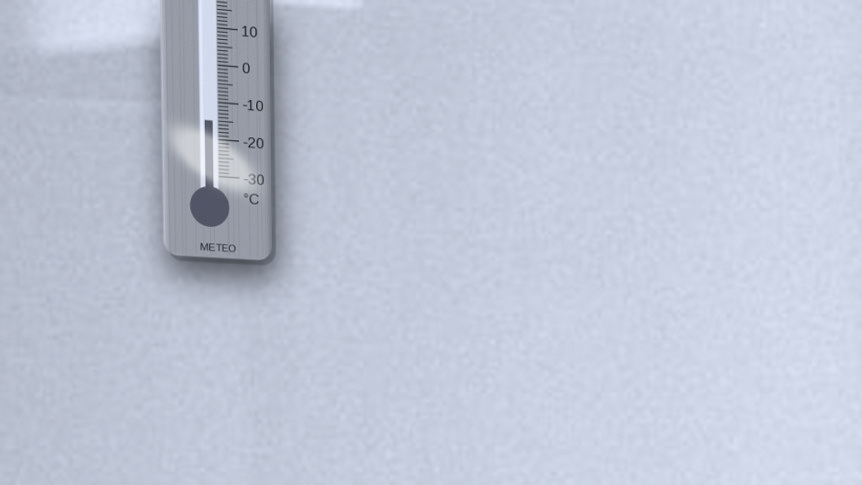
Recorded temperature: -15 °C
